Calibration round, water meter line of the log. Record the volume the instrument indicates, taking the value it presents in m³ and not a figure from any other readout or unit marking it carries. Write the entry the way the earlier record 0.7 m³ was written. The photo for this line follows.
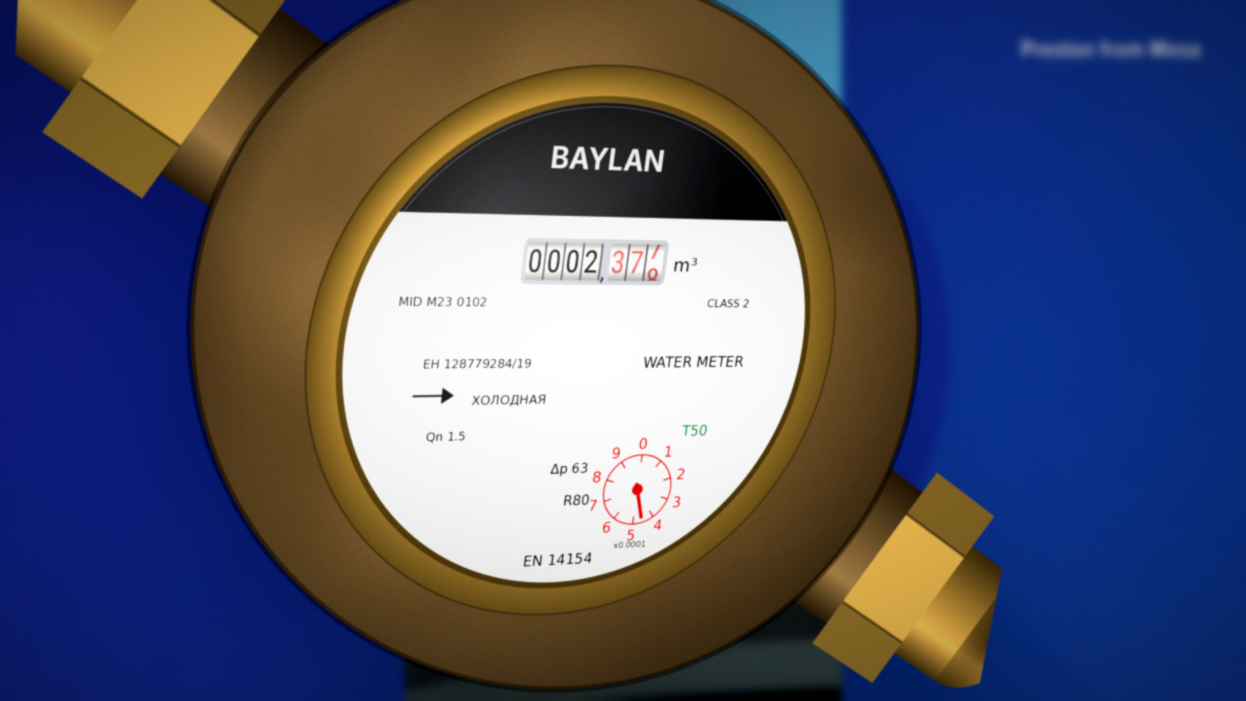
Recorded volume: 2.3774 m³
